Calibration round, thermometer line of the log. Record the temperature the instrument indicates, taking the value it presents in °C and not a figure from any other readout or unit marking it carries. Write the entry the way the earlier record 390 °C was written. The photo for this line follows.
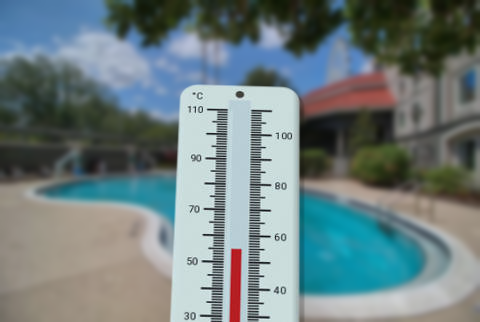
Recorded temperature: 55 °C
